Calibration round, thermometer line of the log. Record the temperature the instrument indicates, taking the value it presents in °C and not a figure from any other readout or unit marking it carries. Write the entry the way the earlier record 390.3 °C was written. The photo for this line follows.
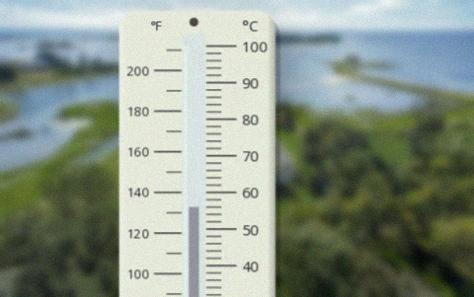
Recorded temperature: 56 °C
